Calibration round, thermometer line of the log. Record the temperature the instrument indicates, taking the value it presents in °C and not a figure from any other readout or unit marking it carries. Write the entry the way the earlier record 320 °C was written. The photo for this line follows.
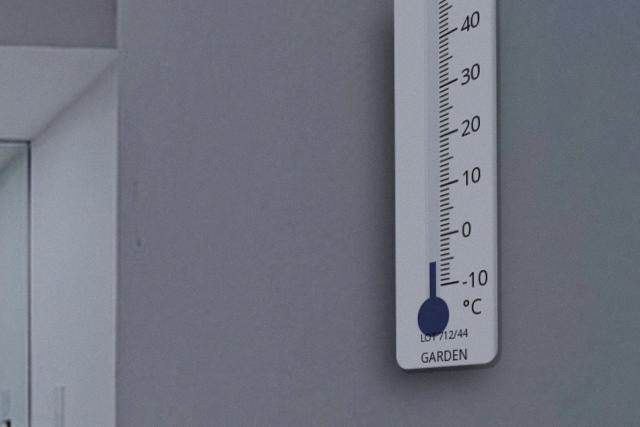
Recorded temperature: -5 °C
